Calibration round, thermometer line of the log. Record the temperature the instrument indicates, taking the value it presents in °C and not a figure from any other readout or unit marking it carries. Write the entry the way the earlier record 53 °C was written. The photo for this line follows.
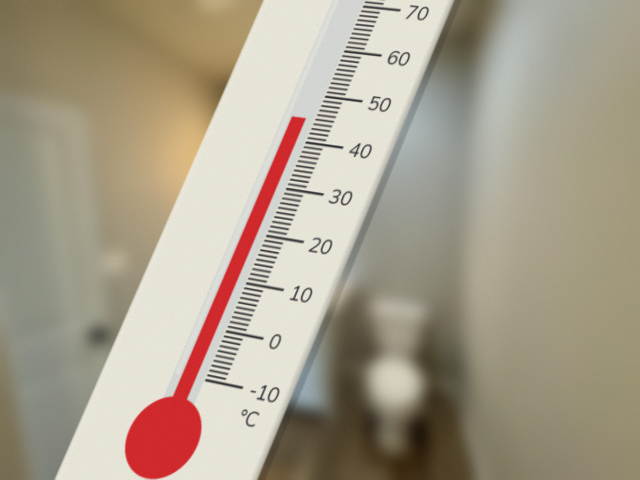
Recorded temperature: 45 °C
